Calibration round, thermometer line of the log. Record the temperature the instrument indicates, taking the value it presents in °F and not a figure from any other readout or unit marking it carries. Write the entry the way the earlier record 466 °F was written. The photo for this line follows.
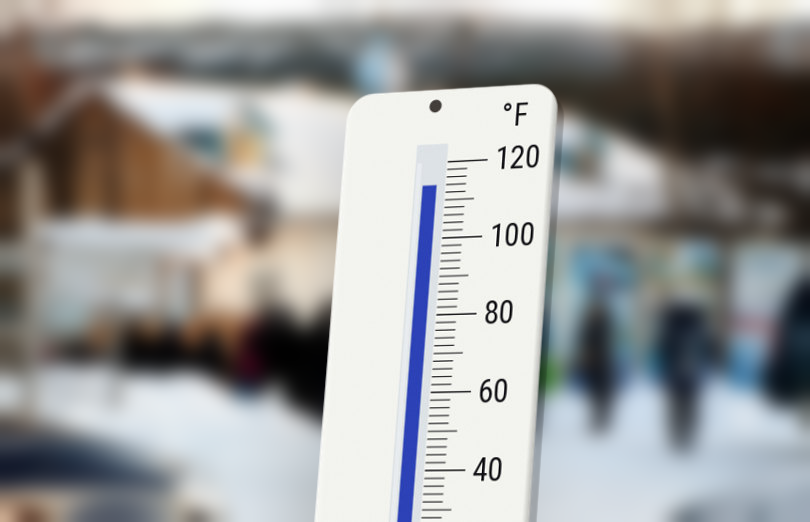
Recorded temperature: 114 °F
